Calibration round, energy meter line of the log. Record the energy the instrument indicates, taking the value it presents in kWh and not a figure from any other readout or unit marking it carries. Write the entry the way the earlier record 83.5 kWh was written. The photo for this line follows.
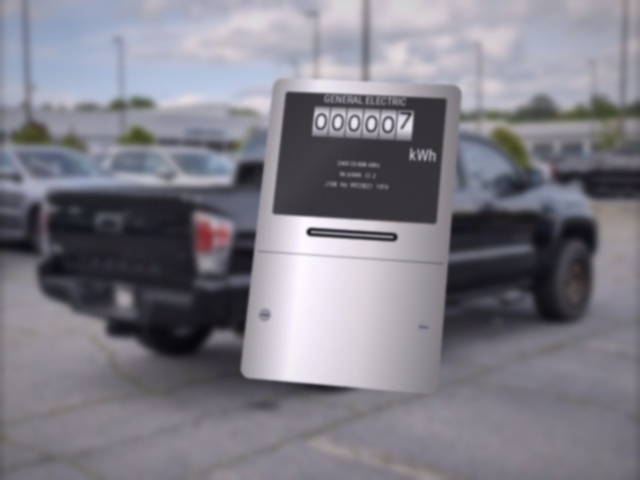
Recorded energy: 7 kWh
